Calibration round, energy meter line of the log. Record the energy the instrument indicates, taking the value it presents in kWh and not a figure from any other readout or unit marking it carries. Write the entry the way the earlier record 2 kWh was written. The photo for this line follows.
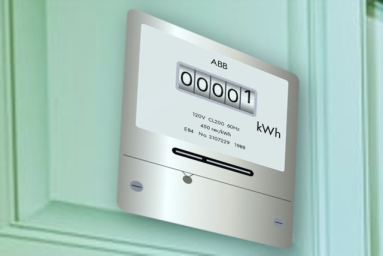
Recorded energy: 1 kWh
